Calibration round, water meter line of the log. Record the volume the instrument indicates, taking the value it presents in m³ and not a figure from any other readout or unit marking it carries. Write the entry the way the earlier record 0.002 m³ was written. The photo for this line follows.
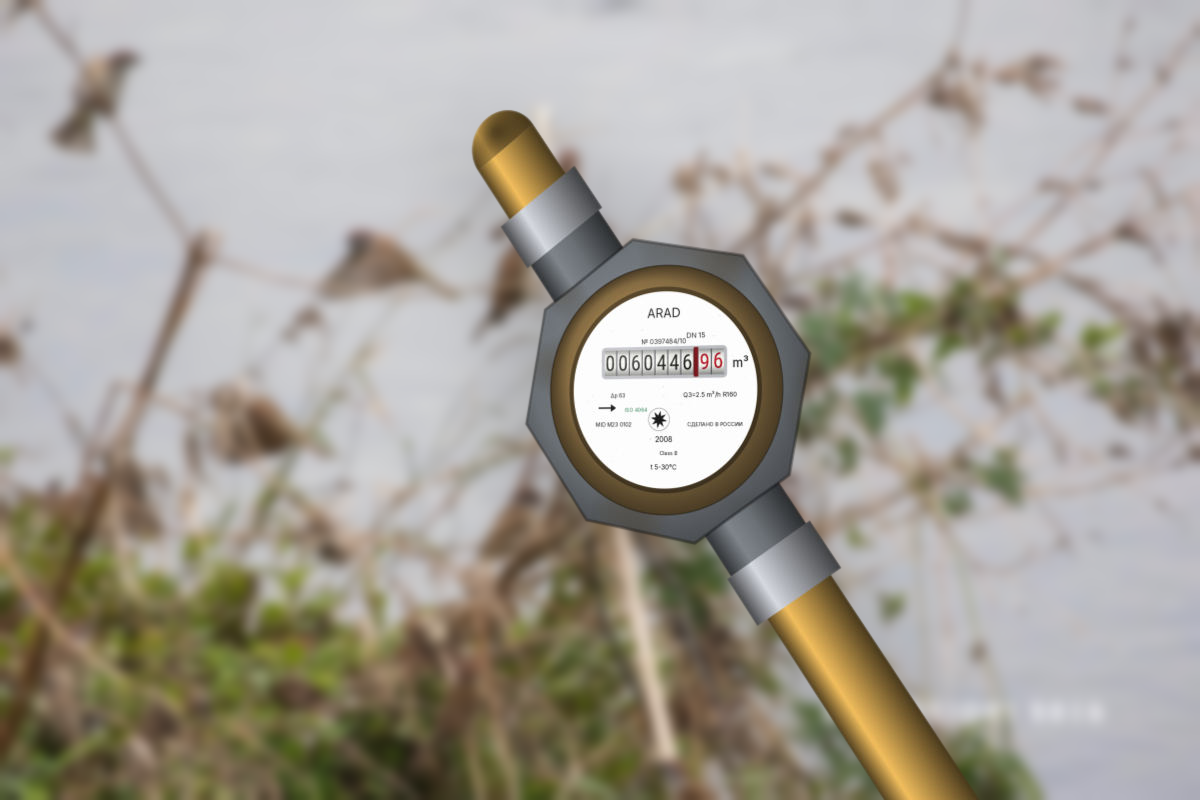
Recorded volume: 60446.96 m³
